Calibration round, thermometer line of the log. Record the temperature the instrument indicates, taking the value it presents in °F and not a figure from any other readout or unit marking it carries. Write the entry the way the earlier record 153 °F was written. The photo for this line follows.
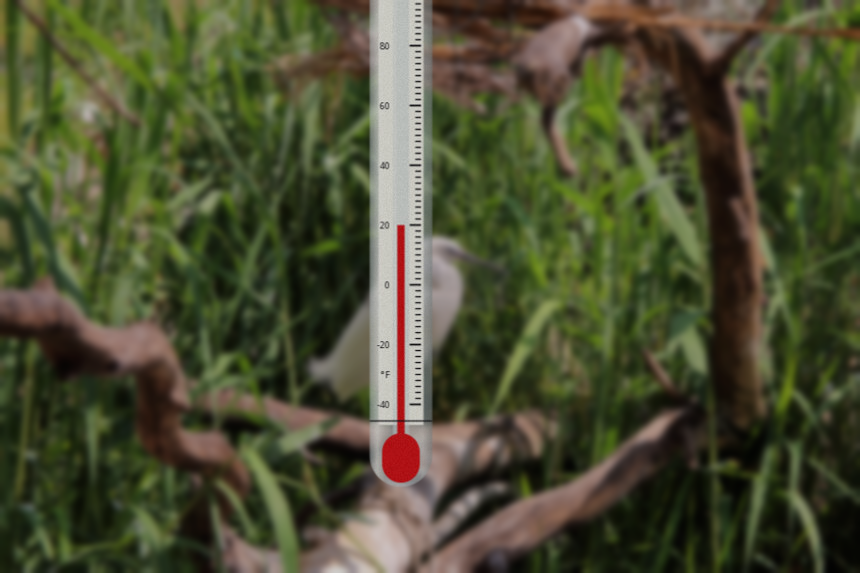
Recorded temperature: 20 °F
